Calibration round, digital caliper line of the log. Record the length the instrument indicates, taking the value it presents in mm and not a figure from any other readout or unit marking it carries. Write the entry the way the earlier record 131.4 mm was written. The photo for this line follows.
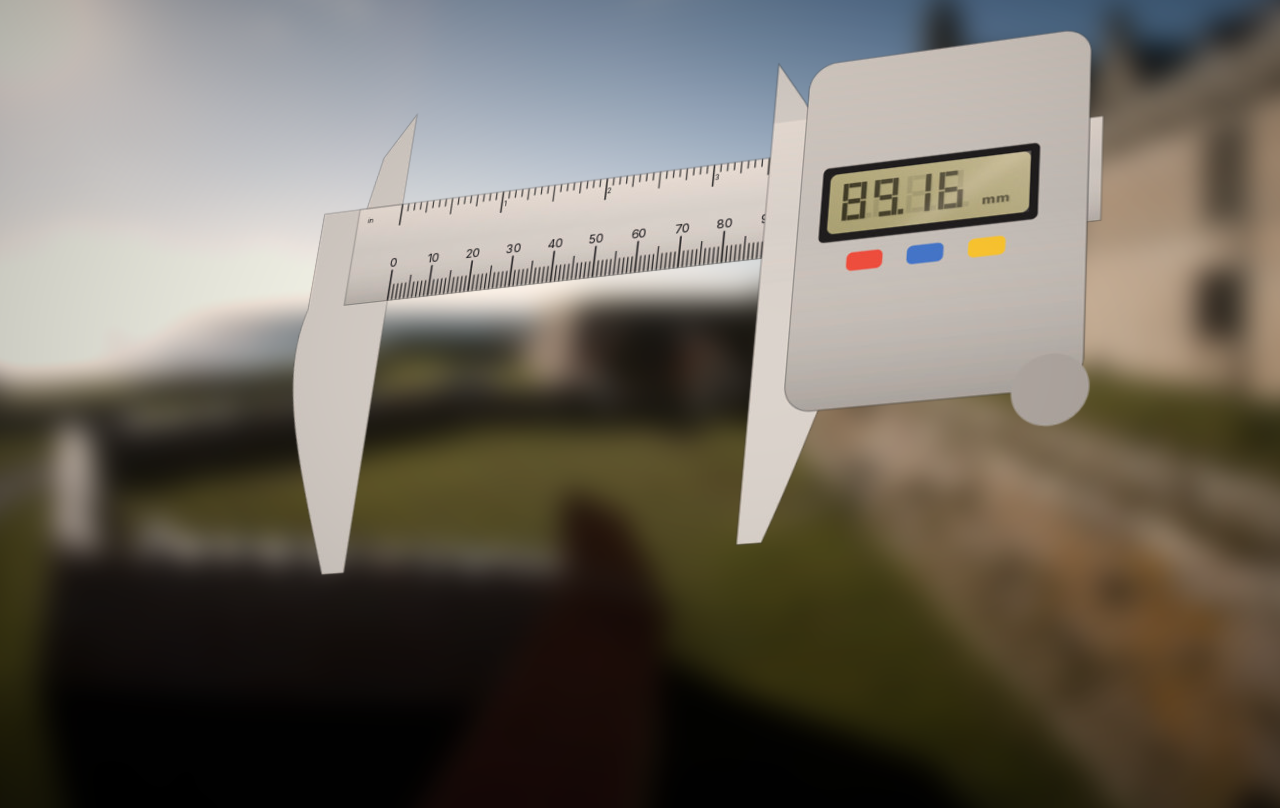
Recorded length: 89.16 mm
